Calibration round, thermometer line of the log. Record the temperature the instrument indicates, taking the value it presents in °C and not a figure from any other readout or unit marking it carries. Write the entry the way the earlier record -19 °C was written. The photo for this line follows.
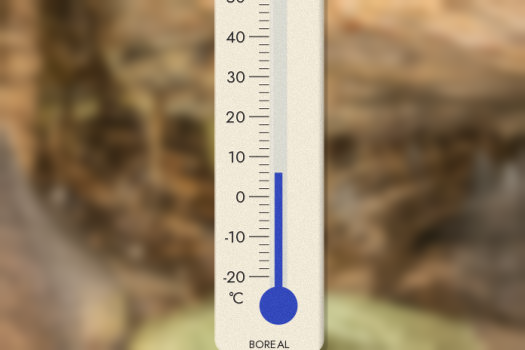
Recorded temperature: 6 °C
